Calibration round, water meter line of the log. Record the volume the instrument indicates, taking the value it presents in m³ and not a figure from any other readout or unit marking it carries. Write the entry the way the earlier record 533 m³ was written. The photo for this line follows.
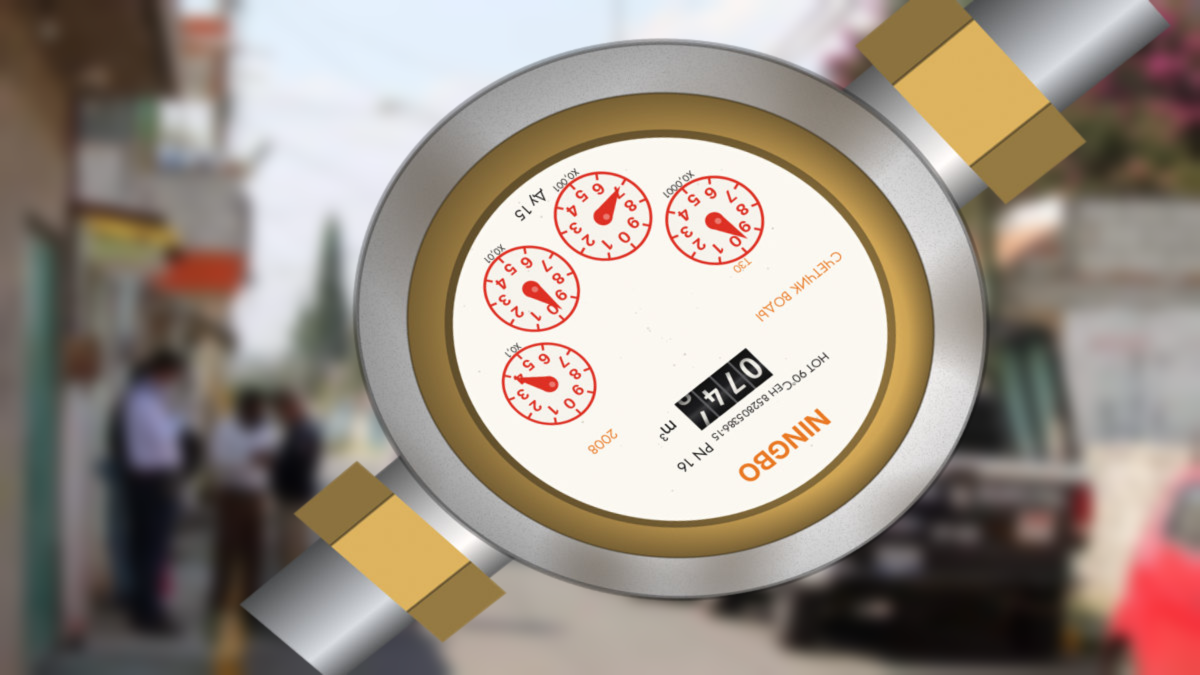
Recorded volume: 747.3969 m³
